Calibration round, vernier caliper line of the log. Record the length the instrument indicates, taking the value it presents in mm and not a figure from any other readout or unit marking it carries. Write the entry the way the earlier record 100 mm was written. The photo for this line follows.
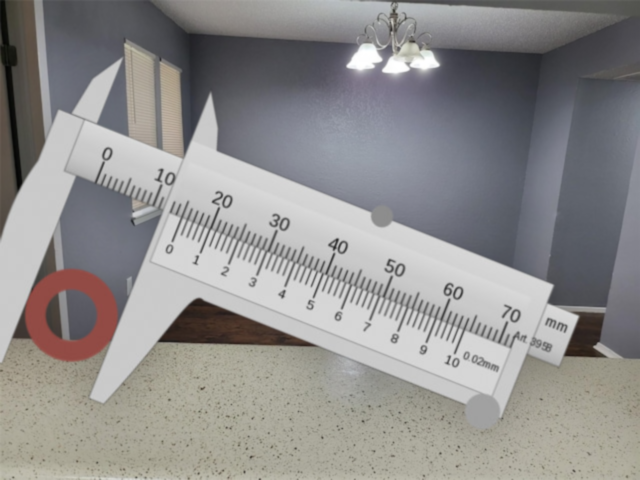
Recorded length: 15.0 mm
